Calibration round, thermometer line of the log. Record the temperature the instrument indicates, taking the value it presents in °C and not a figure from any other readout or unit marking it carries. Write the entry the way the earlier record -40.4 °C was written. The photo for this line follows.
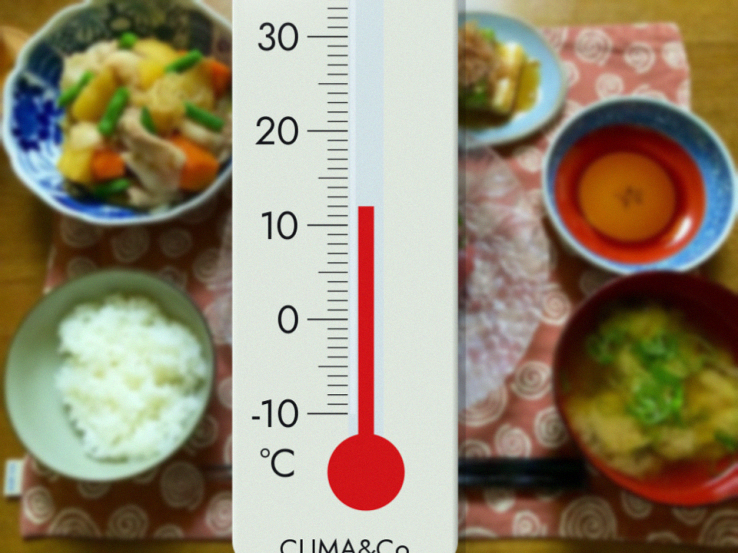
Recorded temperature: 12 °C
